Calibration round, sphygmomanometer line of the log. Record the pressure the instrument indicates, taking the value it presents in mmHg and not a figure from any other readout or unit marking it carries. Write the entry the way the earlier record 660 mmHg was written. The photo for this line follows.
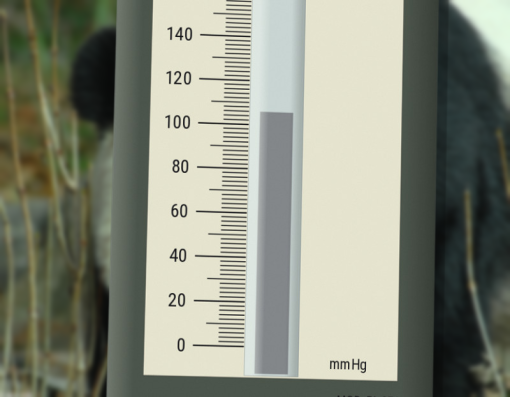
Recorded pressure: 106 mmHg
